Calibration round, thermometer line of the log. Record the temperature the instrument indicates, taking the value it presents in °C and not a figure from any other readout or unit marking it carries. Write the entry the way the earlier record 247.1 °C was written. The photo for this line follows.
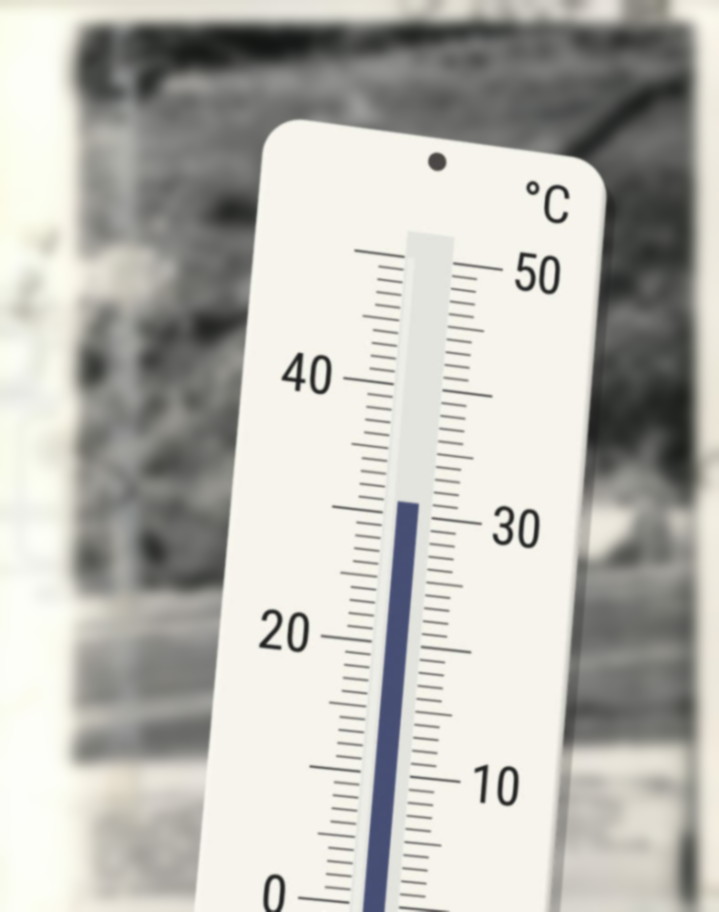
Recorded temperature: 31 °C
